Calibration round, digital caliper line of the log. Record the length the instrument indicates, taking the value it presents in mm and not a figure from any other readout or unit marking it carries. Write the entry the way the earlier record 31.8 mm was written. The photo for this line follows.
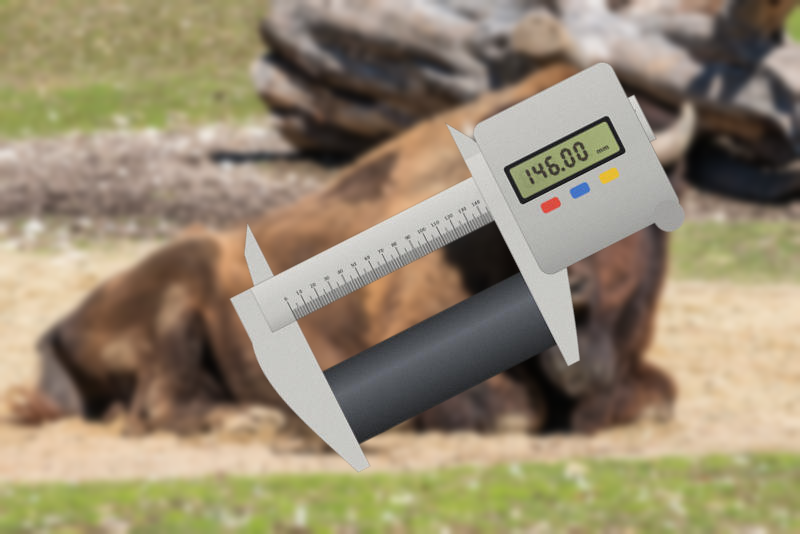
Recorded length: 146.00 mm
